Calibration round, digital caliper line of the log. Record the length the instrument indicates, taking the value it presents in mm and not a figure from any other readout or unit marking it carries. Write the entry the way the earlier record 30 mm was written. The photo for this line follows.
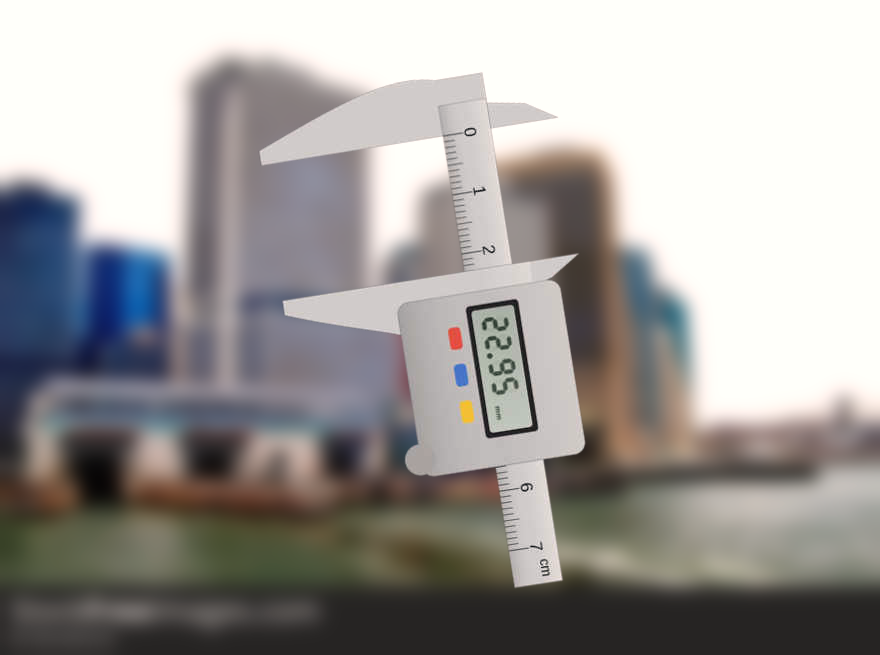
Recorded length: 22.95 mm
